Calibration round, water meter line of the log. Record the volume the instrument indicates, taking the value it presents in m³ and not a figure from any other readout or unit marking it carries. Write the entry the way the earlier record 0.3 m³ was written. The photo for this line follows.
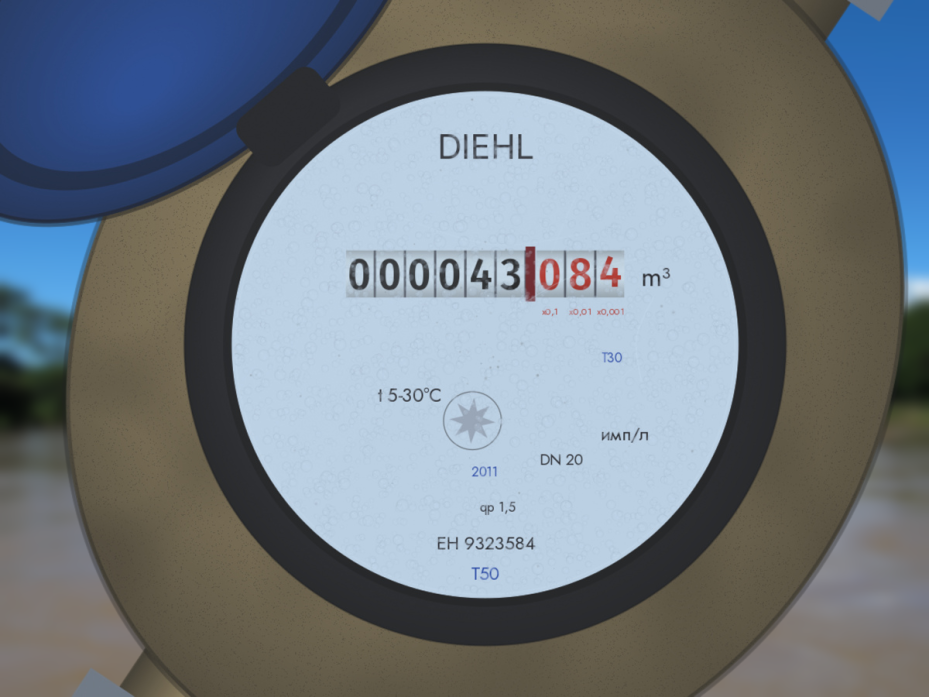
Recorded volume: 43.084 m³
